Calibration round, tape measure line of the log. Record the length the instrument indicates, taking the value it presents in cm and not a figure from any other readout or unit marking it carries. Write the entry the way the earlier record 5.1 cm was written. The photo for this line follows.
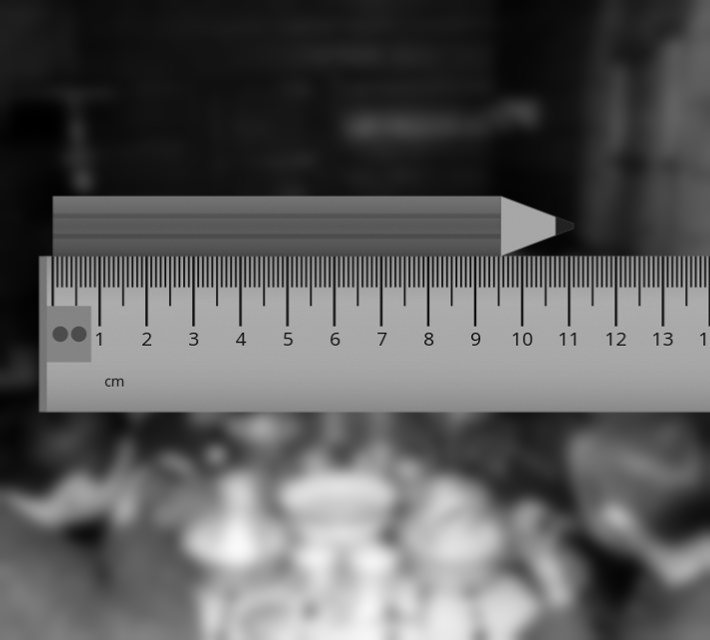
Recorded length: 11.1 cm
